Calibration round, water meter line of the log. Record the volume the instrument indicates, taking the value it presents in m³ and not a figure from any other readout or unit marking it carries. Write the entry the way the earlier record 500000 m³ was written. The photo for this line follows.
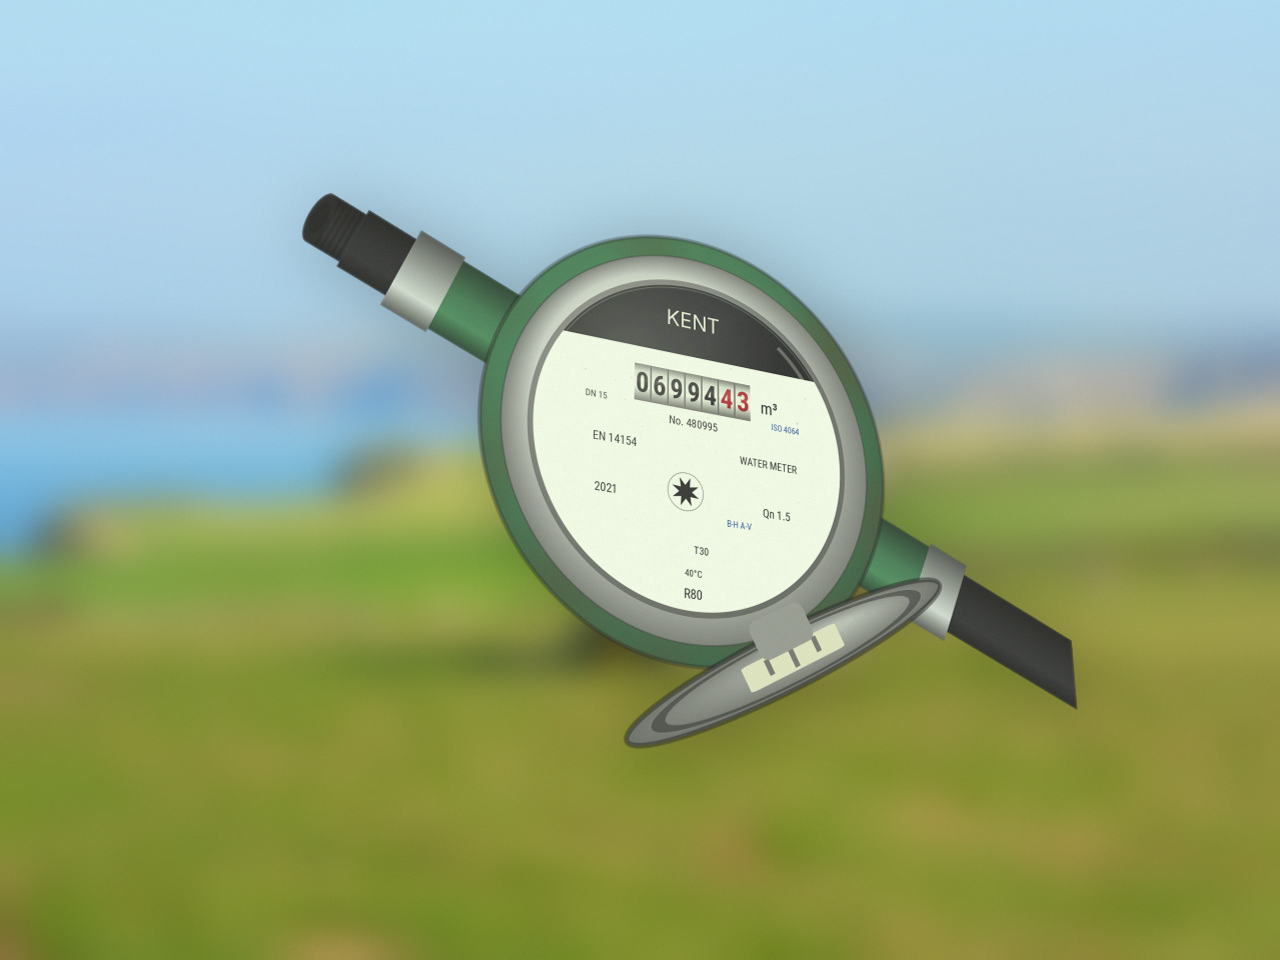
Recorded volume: 6994.43 m³
